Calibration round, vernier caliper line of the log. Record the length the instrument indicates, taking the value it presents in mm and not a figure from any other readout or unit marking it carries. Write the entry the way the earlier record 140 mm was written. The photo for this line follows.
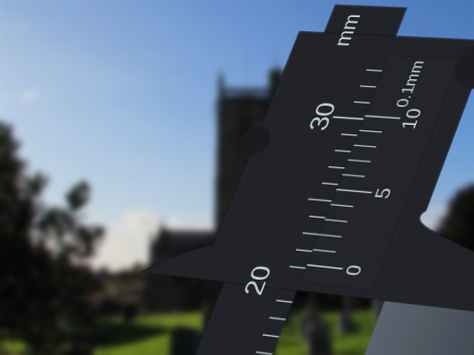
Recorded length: 21.2 mm
